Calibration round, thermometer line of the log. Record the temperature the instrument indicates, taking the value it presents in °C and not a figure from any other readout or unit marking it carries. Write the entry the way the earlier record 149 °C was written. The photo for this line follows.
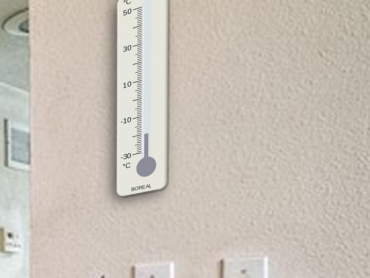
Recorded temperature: -20 °C
